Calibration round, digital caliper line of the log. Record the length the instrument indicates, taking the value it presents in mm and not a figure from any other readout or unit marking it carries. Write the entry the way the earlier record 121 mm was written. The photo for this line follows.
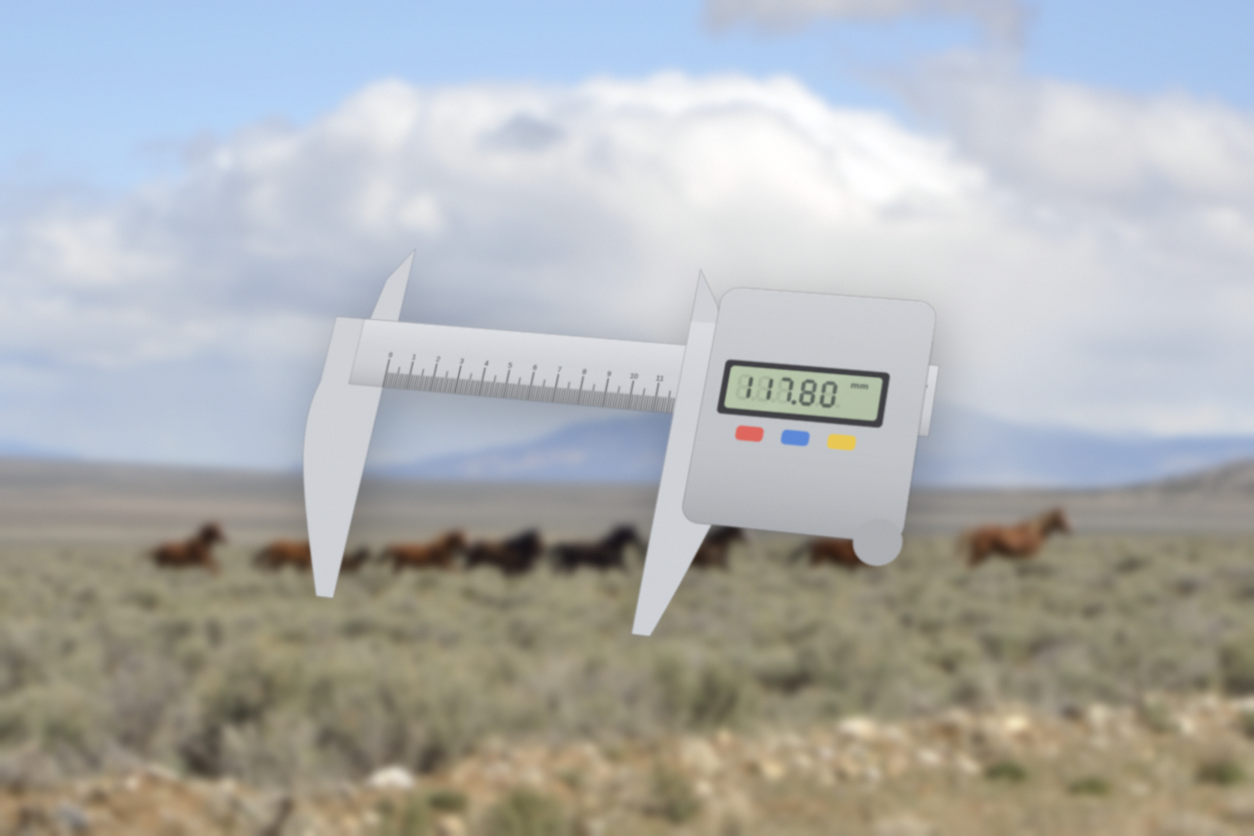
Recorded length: 117.80 mm
